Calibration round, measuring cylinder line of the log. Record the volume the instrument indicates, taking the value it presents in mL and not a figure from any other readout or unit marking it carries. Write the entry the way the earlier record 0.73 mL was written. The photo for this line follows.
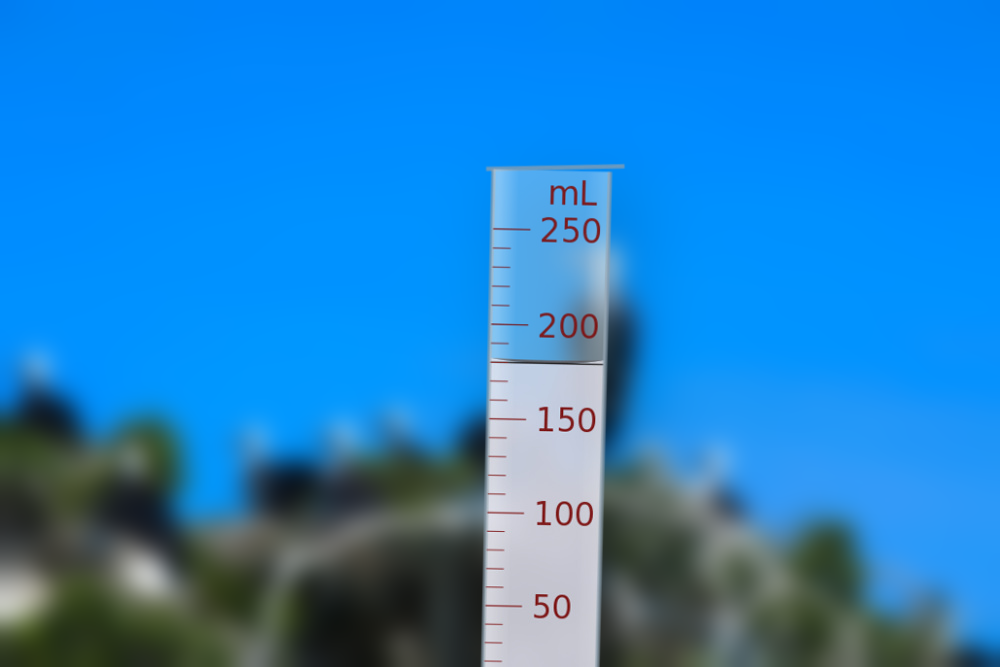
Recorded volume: 180 mL
